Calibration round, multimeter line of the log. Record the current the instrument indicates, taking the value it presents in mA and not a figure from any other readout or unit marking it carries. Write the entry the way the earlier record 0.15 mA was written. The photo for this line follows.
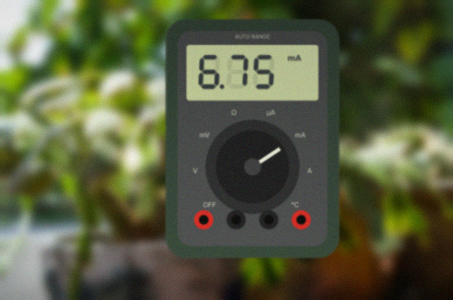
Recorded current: 6.75 mA
